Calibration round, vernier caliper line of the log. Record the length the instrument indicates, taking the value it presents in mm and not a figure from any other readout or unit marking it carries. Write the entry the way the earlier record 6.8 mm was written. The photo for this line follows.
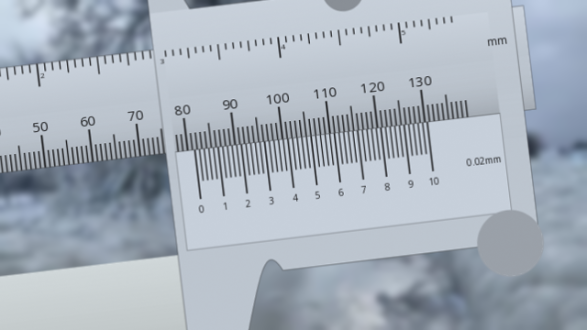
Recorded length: 81.5 mm
